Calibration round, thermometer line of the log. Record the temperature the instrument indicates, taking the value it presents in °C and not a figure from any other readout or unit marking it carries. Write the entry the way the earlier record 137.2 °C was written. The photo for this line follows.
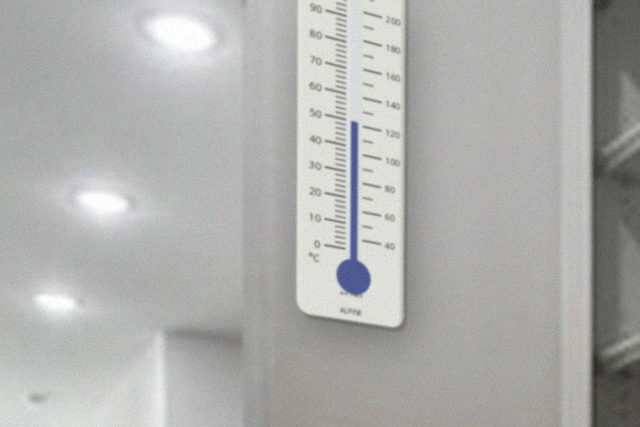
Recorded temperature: 50 °C
